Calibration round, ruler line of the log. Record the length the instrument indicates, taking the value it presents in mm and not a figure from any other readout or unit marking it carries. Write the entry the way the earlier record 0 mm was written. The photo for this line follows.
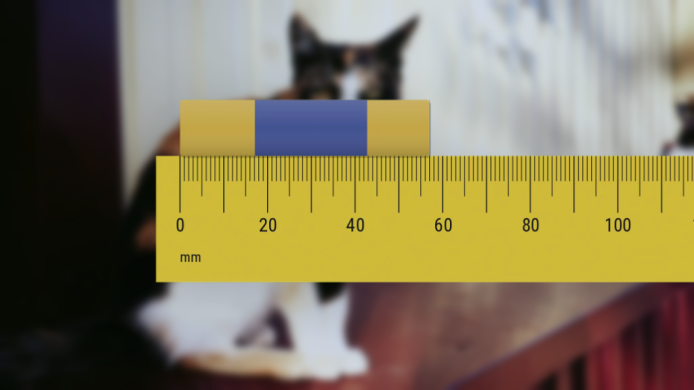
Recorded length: 57 mm
